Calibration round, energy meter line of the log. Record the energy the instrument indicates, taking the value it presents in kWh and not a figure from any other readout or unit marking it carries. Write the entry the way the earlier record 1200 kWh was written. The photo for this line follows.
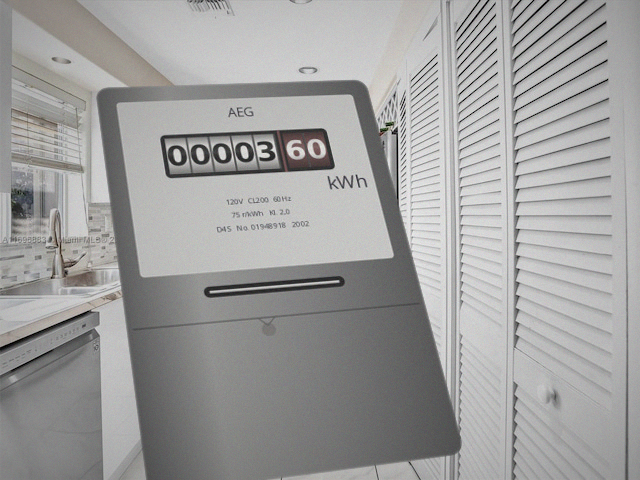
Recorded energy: 3.60 kWh
